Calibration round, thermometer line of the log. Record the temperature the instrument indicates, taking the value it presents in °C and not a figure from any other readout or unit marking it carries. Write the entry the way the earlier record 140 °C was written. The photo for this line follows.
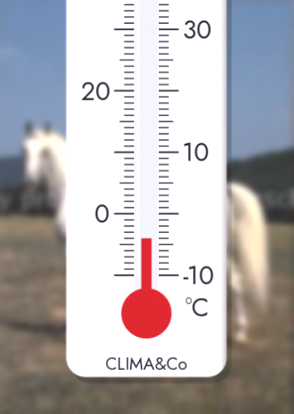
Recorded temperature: -4 °C
